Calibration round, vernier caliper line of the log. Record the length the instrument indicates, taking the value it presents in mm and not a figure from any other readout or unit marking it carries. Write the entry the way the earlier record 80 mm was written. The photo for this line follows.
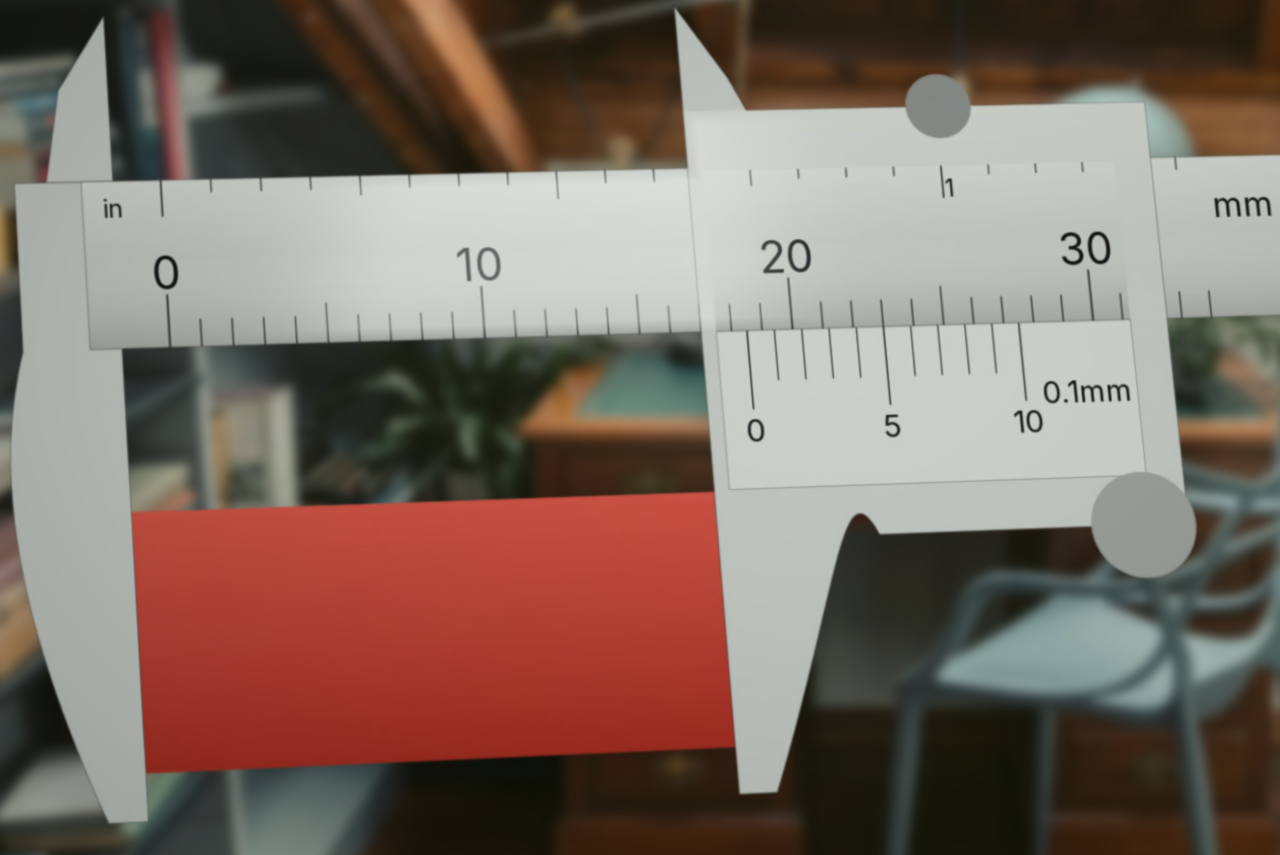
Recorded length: 18.5 mm
